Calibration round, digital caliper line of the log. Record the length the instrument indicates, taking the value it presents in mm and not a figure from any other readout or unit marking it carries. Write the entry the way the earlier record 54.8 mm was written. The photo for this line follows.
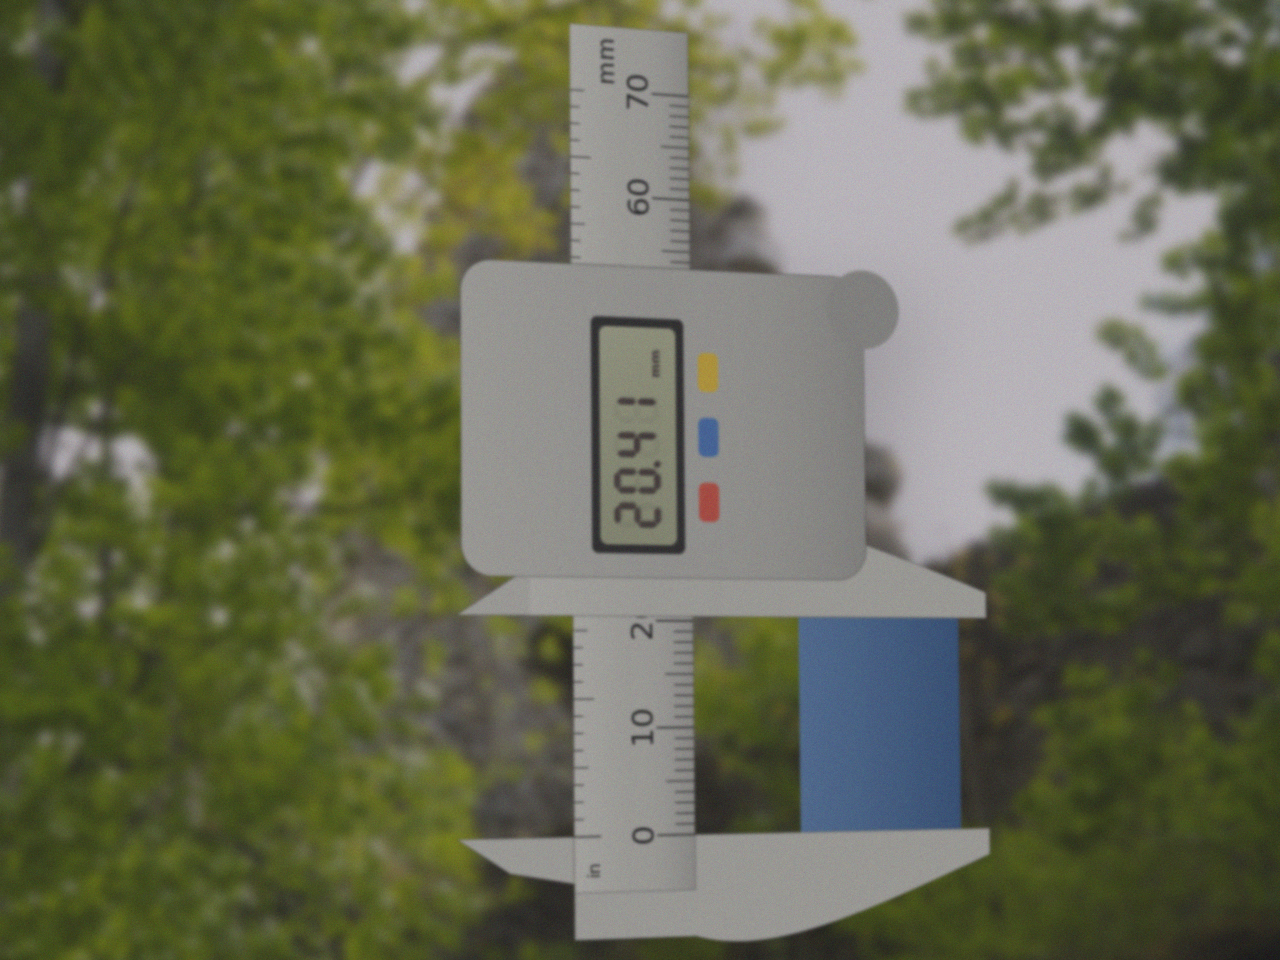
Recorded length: 20.41 mm
